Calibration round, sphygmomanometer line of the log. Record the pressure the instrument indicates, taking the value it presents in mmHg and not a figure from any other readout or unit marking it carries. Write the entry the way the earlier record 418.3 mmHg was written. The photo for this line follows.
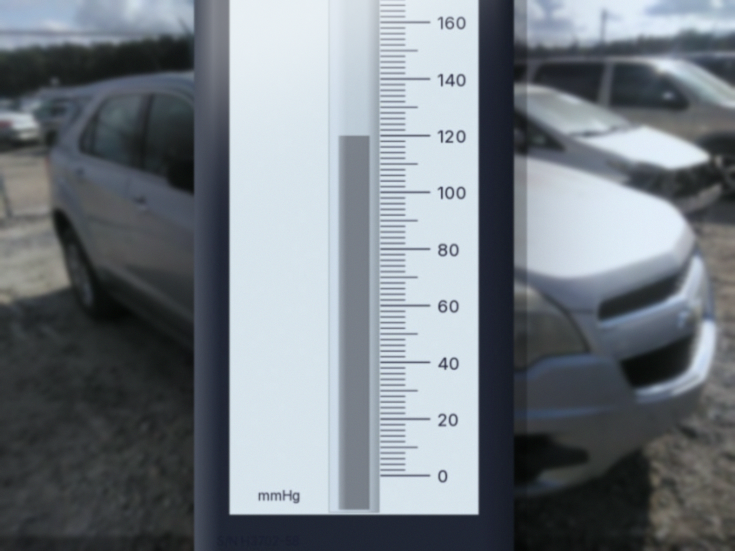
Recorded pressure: 120 mmHg
